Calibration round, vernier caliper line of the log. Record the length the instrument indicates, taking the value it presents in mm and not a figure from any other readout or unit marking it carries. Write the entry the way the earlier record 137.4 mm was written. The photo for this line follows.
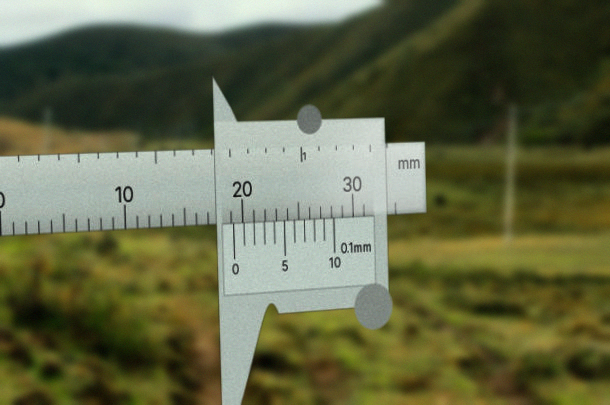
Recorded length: 19.2 mm
